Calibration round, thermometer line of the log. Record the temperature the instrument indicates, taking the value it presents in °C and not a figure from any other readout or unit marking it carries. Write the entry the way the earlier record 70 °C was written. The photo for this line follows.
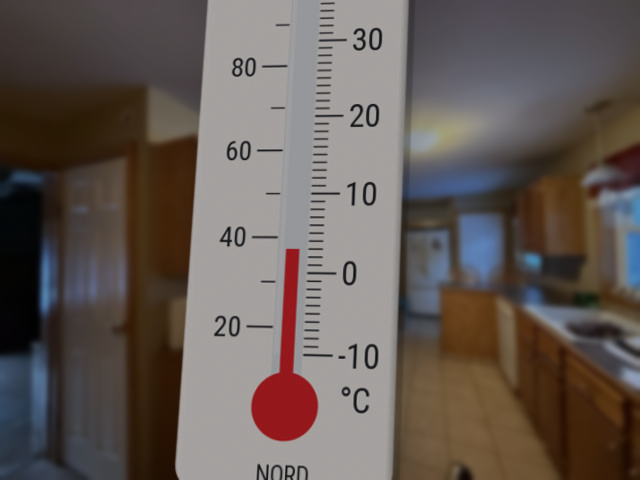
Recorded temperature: 3 °C
